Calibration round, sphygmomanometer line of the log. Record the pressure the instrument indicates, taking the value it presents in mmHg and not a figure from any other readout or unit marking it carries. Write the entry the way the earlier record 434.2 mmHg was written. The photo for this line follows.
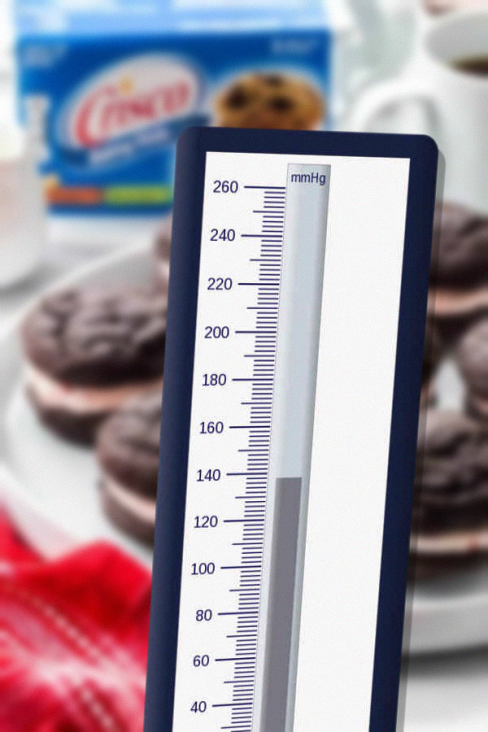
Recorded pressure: 138 mmHg
